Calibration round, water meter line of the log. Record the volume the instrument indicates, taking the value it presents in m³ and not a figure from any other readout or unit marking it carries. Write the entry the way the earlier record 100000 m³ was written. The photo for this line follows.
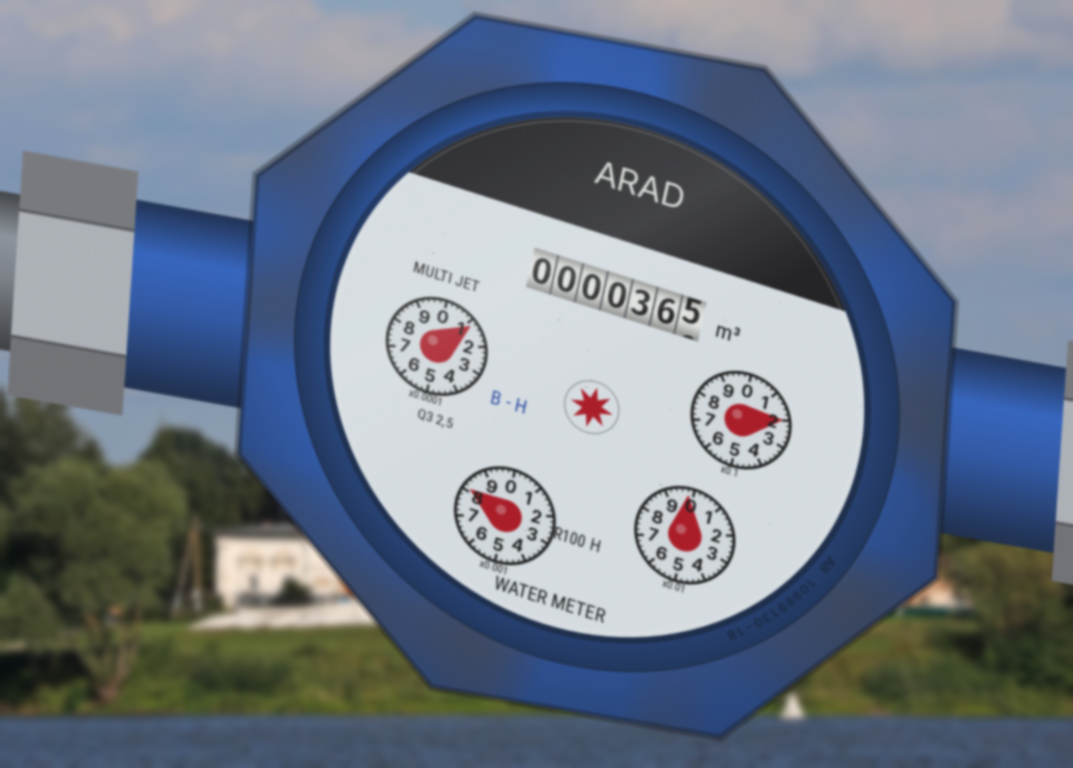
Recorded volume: 365.1981 m³
